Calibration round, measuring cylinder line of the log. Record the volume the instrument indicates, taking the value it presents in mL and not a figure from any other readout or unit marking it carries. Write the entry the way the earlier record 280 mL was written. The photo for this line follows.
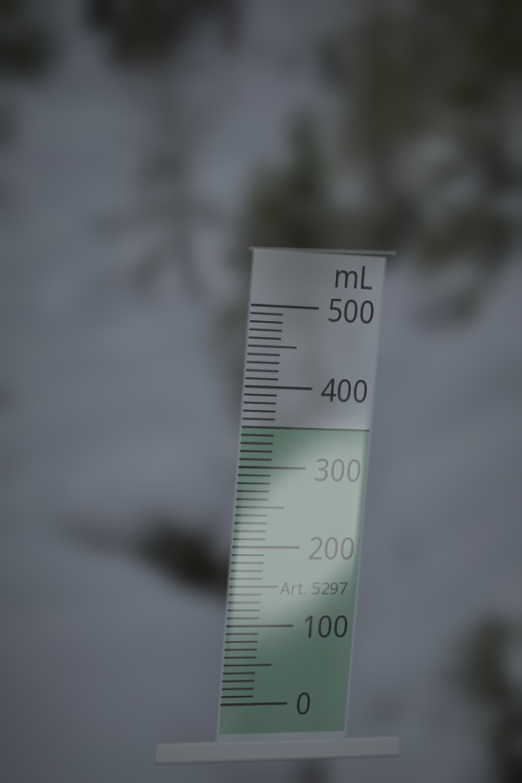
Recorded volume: 350 mL
